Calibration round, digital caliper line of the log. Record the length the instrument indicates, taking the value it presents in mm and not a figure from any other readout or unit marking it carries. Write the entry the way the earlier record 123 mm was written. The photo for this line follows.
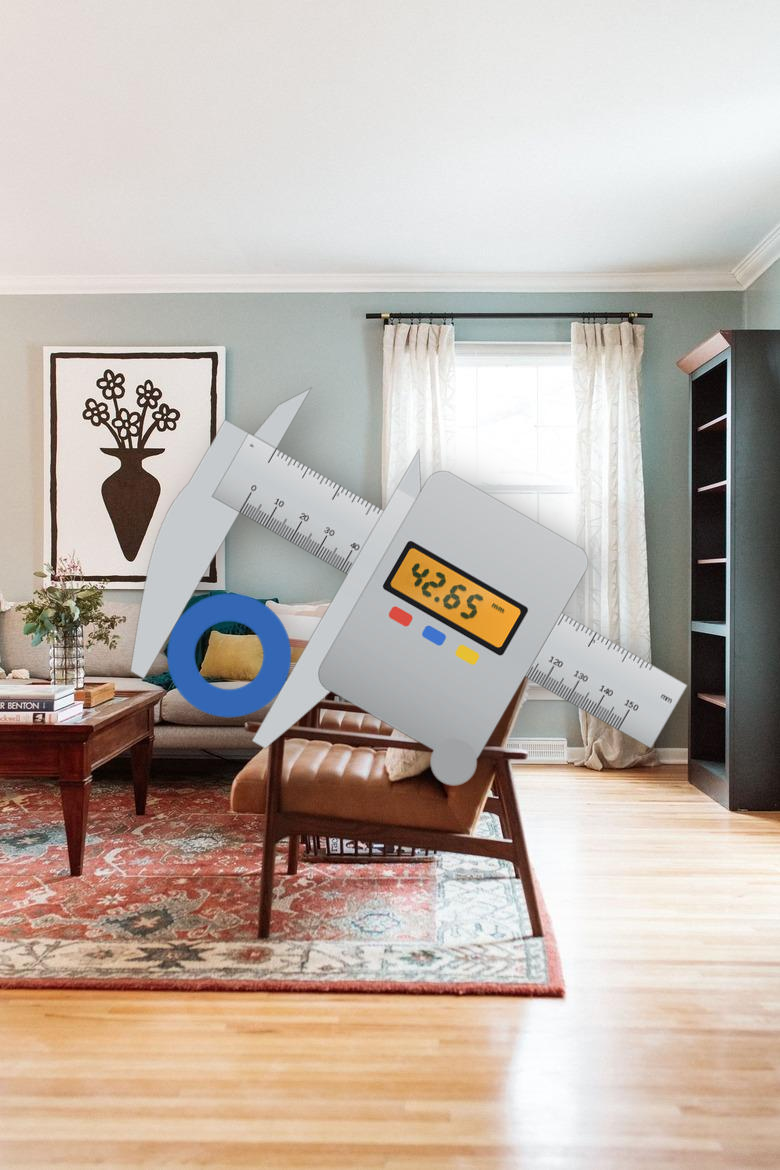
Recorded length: 42.65 mm
